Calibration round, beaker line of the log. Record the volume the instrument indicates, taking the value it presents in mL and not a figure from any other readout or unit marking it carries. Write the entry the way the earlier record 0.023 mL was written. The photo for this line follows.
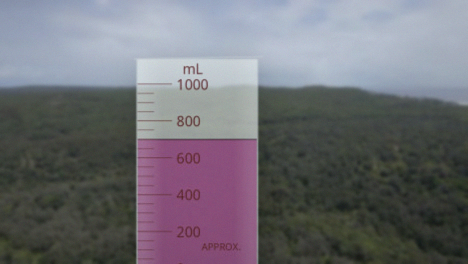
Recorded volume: 700 mL
